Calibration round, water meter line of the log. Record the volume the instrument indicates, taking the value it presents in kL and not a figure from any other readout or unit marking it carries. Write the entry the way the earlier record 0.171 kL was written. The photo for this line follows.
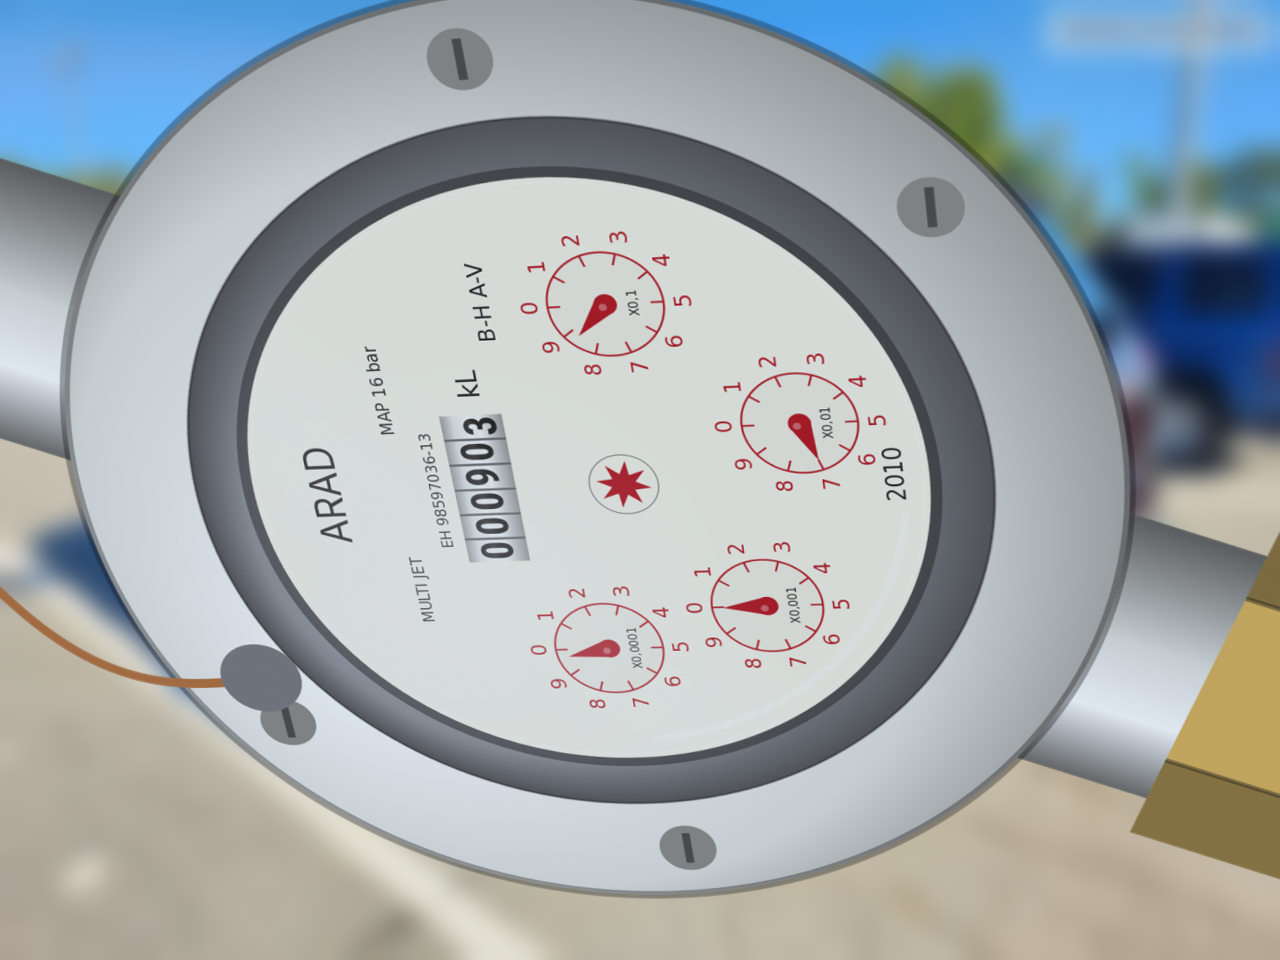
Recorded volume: 902.8699 kL
